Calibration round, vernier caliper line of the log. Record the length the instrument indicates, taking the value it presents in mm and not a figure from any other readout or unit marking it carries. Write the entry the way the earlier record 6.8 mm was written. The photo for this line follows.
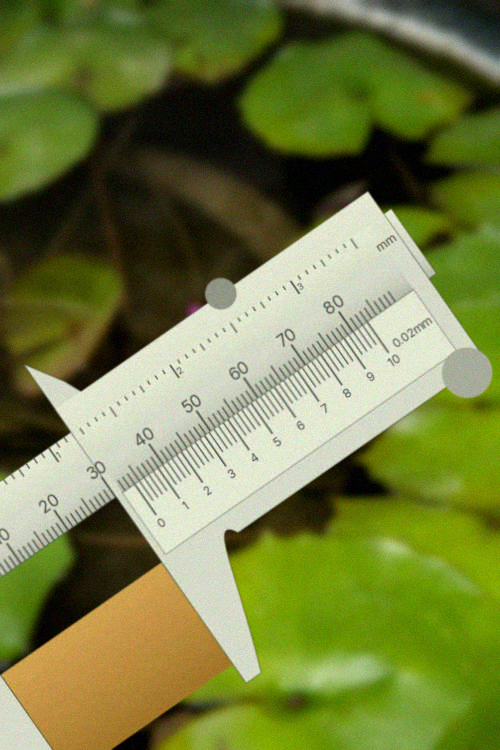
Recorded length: 34.0 mm
